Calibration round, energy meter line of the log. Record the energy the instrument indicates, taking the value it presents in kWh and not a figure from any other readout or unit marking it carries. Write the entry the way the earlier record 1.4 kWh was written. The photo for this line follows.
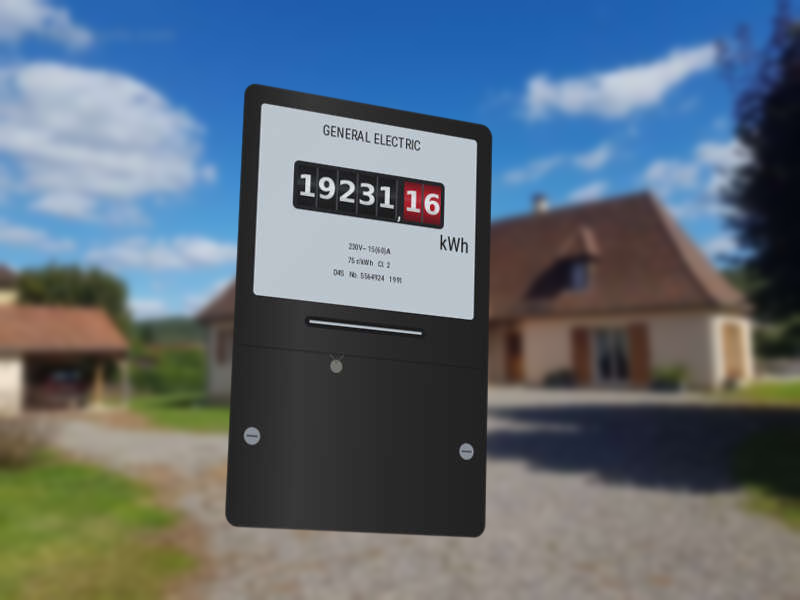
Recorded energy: 19231.16 kWh
